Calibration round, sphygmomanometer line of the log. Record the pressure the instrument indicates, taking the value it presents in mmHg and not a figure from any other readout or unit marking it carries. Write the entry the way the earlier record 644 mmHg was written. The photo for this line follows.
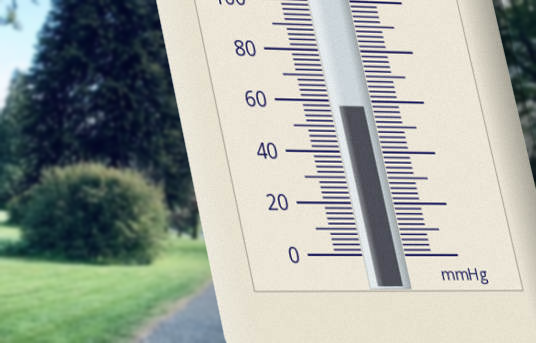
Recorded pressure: 58 mmHg
